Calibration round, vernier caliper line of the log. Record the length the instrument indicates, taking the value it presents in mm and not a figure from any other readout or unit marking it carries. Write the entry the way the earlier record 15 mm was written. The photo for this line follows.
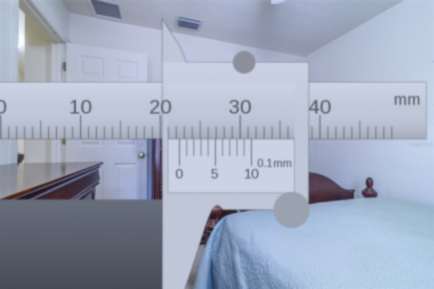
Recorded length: 22.4 mm
